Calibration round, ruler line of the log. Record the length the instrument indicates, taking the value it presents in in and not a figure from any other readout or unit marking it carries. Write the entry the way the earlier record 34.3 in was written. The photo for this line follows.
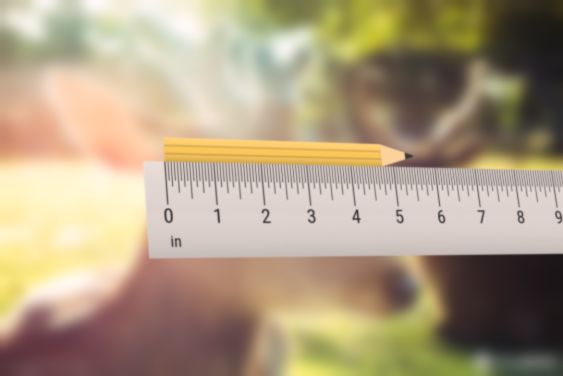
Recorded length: 5.5 in
